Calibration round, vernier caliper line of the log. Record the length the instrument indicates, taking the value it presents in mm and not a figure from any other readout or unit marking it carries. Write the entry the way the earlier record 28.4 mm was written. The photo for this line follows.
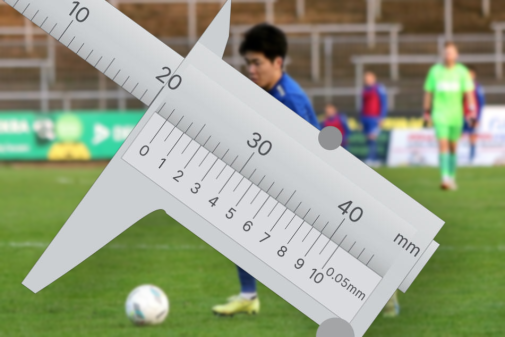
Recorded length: 22.0 mm
